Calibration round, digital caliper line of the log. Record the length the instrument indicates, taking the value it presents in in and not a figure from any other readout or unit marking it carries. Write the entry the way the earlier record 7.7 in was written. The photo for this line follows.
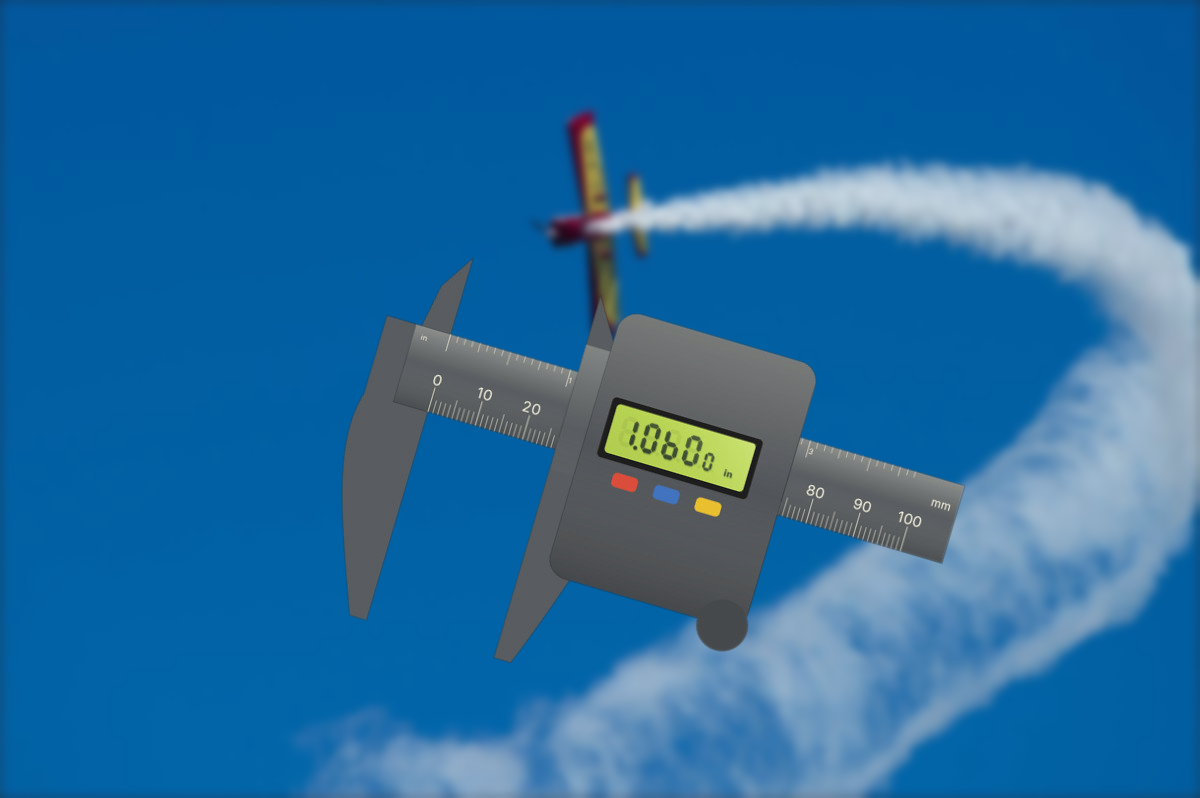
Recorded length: 1.0600 in
